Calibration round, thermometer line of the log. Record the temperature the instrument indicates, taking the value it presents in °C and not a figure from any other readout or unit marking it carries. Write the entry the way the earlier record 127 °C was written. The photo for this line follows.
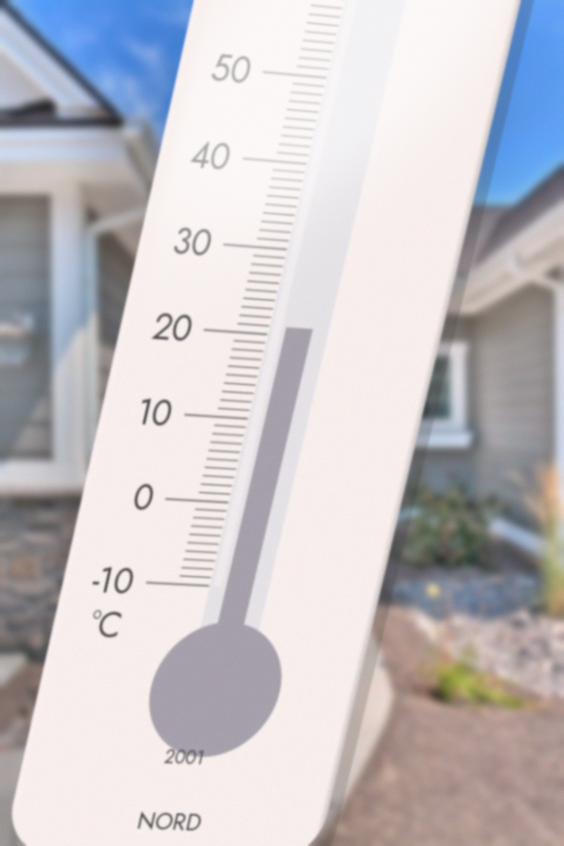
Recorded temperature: 21 °C
